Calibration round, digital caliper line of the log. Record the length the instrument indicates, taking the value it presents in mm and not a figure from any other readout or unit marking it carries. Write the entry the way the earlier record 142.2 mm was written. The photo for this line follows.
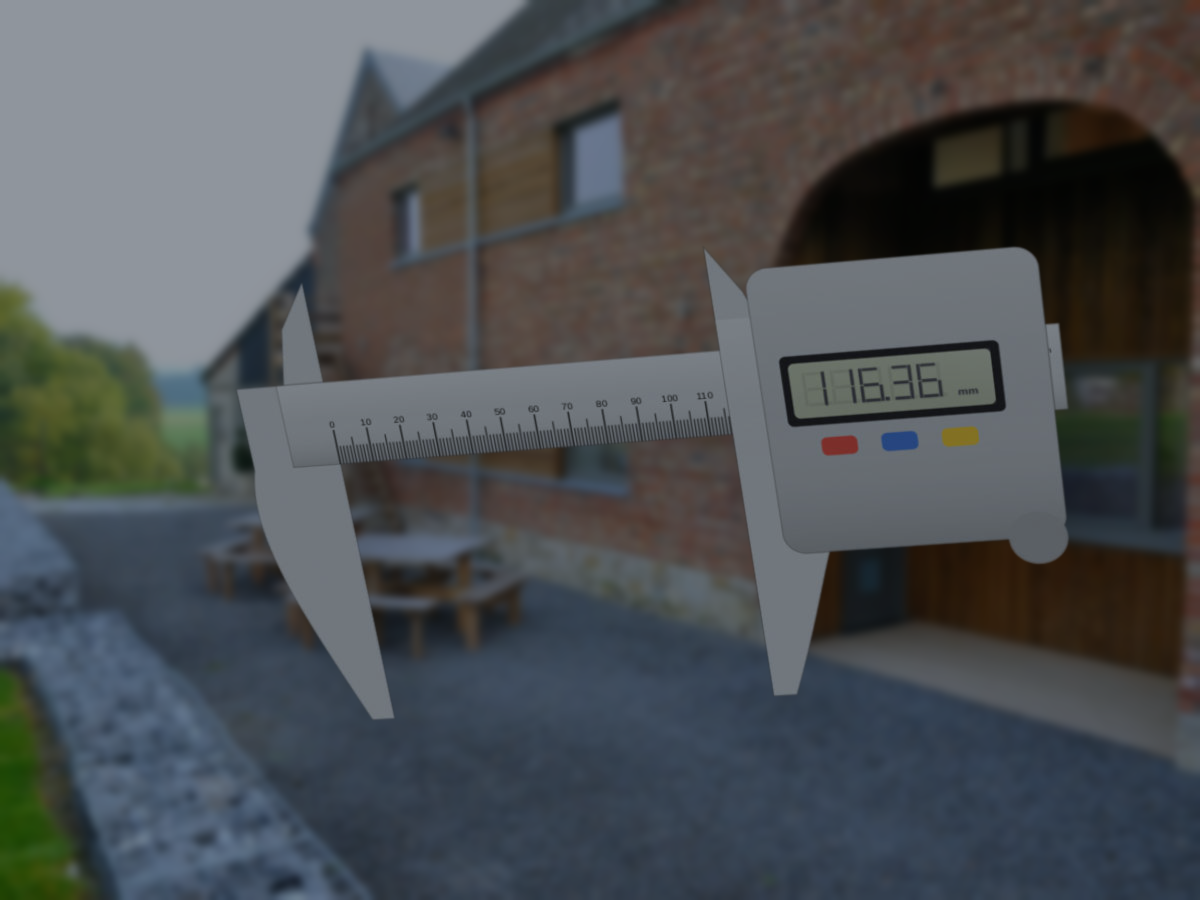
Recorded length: 116.36 mm
